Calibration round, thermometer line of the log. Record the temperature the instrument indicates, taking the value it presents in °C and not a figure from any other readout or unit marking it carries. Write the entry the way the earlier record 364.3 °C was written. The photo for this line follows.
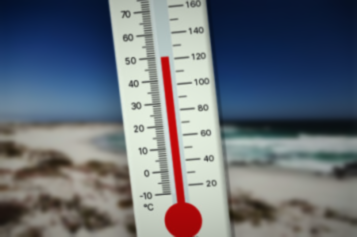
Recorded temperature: 50 °C
